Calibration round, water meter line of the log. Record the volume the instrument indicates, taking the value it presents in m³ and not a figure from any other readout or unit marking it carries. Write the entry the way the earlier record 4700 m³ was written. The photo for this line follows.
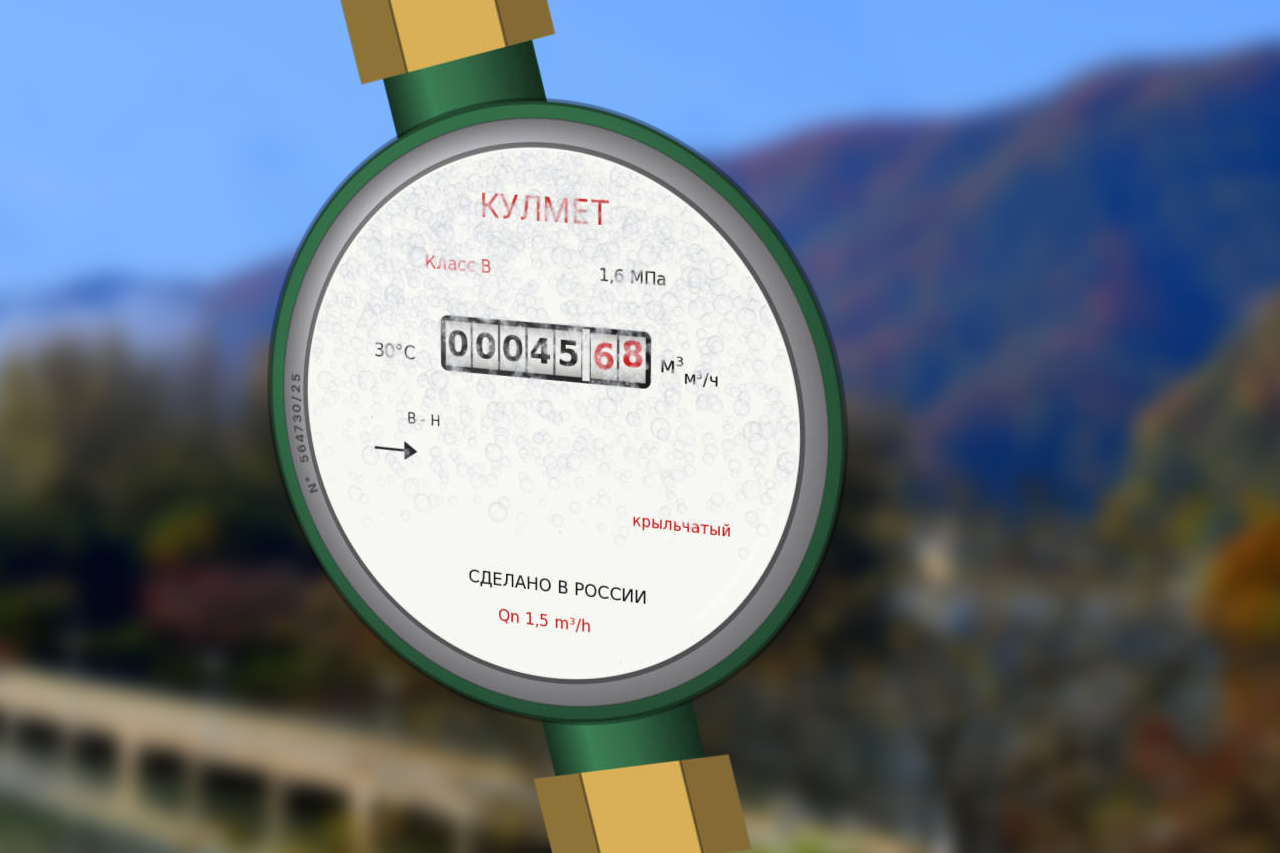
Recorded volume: 45.68 m³
